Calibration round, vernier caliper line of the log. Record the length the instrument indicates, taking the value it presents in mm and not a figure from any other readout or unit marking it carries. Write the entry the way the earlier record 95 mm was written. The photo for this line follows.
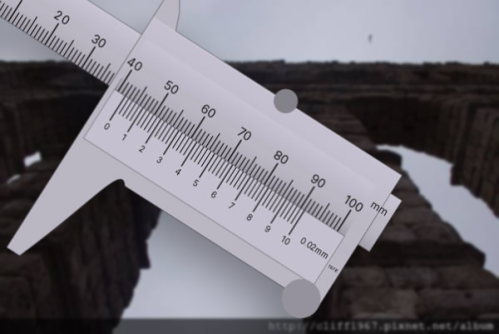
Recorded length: 42.0 mm
